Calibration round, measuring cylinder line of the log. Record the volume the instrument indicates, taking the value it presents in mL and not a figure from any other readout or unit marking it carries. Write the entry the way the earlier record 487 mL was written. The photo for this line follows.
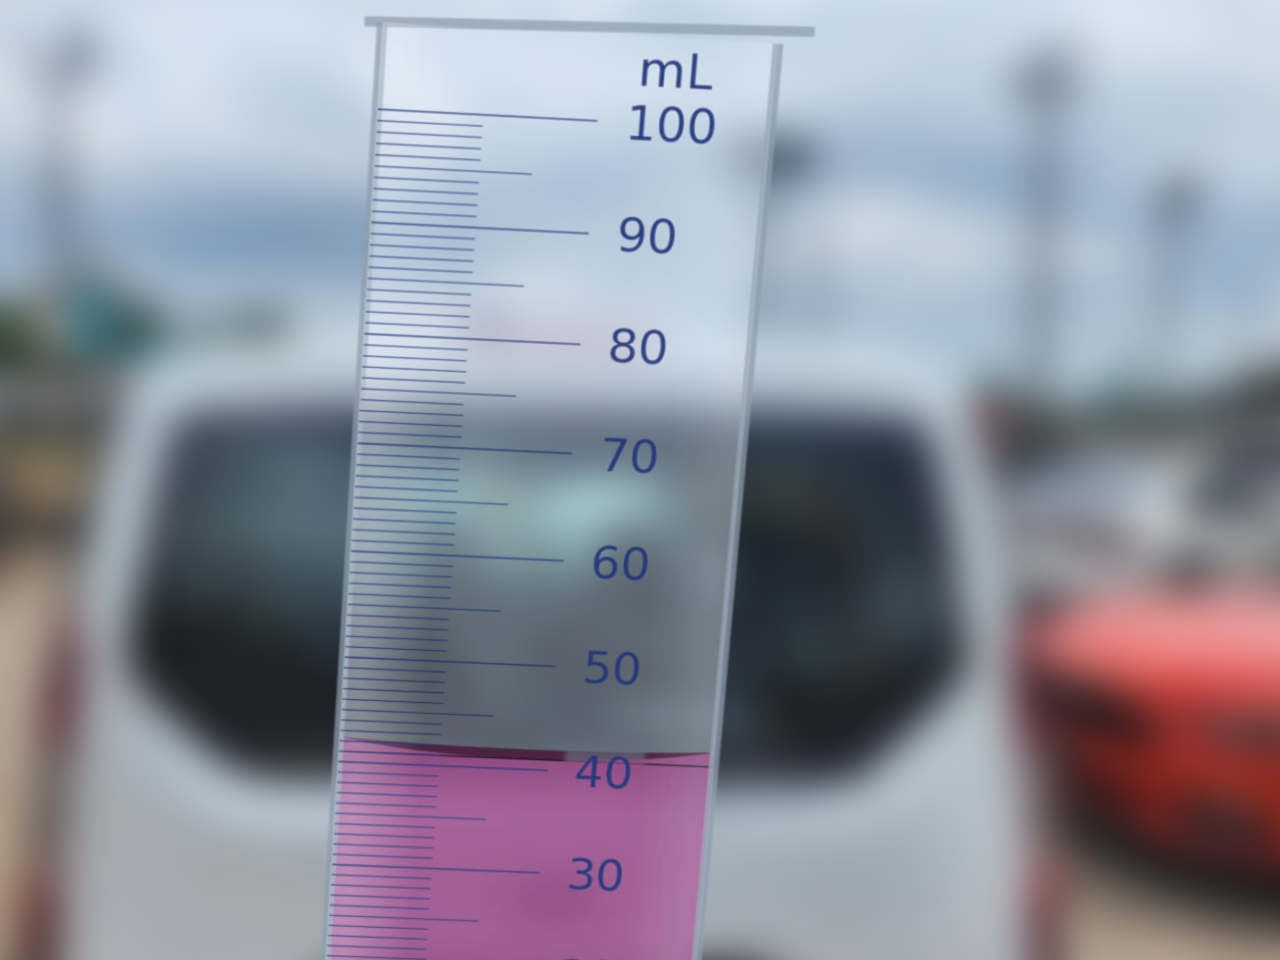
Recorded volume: 41 mL
